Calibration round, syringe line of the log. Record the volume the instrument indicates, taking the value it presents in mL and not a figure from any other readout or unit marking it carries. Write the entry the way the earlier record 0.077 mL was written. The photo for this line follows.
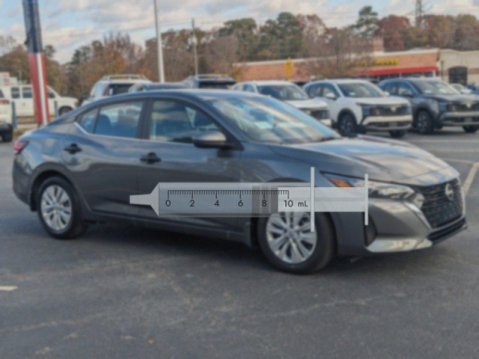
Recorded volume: 7 mL
